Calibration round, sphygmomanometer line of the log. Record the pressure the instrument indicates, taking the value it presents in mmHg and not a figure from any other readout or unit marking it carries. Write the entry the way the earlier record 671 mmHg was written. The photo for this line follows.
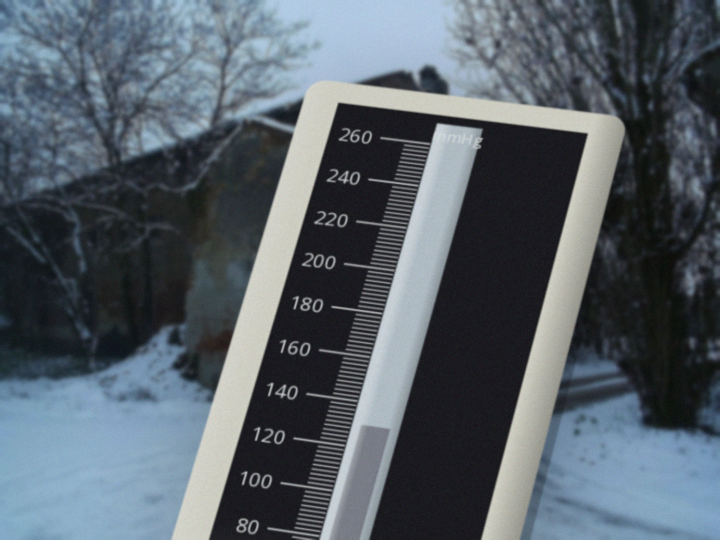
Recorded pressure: 130 mmHg
